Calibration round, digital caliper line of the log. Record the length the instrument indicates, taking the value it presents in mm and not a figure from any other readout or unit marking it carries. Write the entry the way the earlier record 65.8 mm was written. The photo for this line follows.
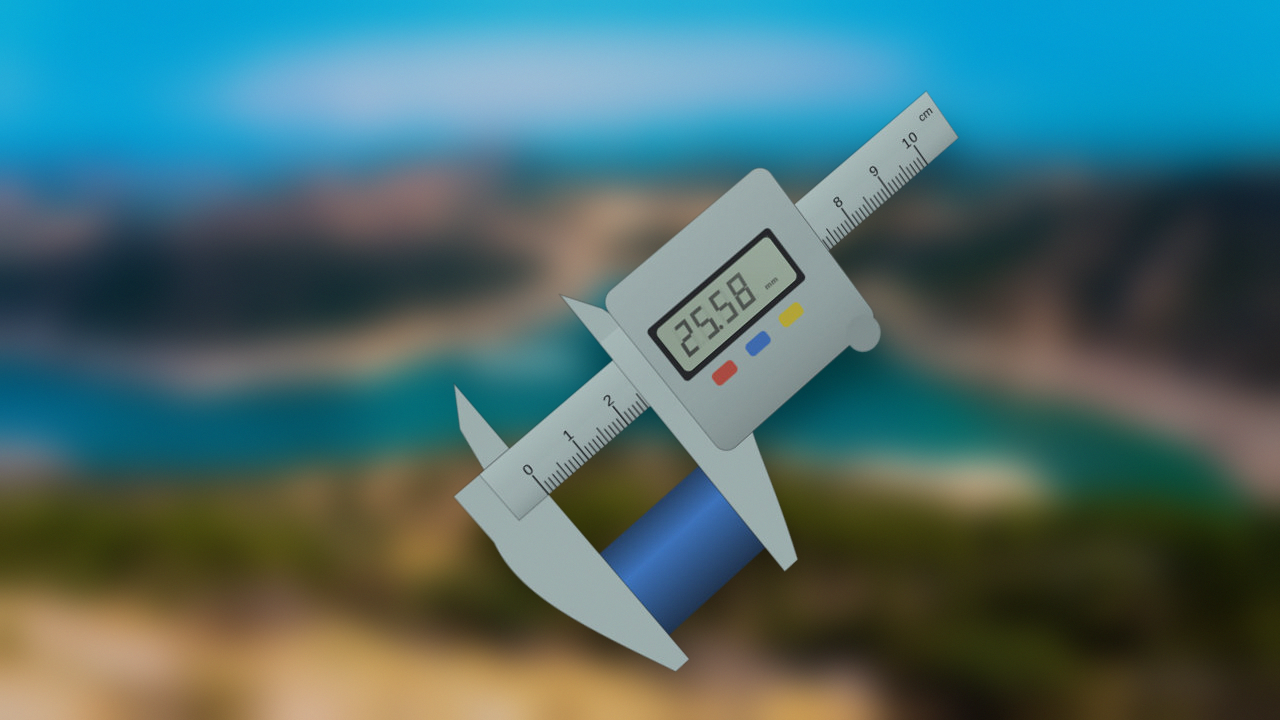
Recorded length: 25.58 mm
